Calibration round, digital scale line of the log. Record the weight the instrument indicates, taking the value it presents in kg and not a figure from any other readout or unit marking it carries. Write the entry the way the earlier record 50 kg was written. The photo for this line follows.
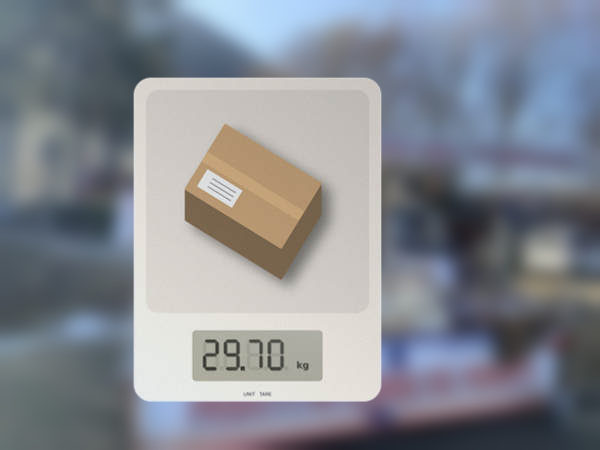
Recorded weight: 29.70 kg
